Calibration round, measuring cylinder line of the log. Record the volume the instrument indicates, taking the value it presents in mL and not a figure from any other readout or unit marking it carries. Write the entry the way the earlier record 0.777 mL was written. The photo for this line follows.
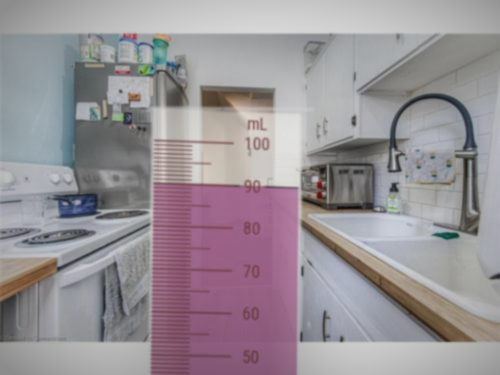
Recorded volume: 90 mL
